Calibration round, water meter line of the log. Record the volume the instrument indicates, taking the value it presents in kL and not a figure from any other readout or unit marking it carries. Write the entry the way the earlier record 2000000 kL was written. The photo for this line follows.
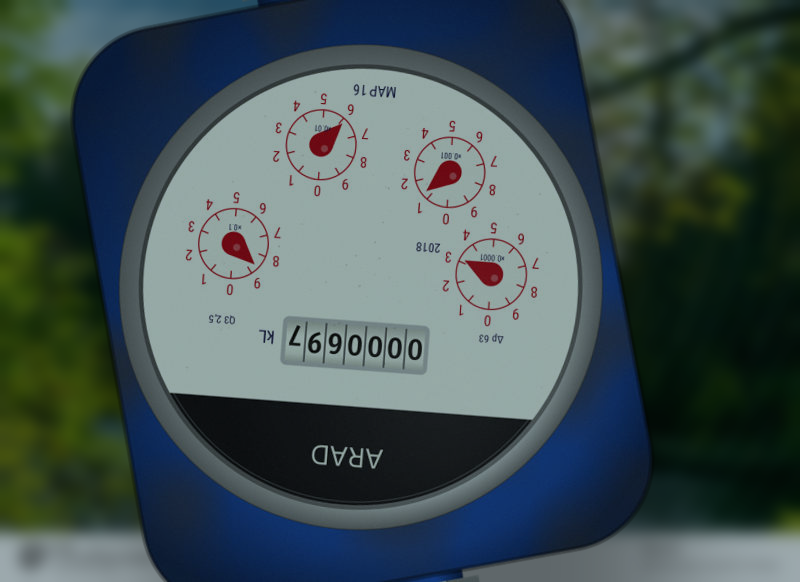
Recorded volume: 696.8613 kL
